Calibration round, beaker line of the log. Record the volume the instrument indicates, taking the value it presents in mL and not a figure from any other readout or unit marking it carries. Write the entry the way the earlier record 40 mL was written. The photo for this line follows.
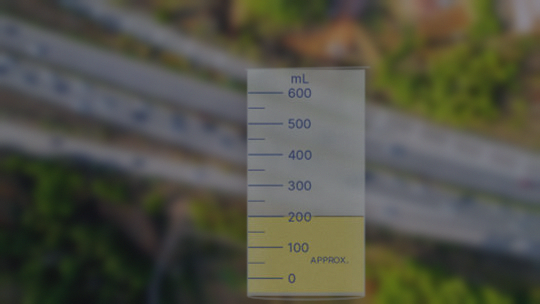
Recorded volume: 200 mL
